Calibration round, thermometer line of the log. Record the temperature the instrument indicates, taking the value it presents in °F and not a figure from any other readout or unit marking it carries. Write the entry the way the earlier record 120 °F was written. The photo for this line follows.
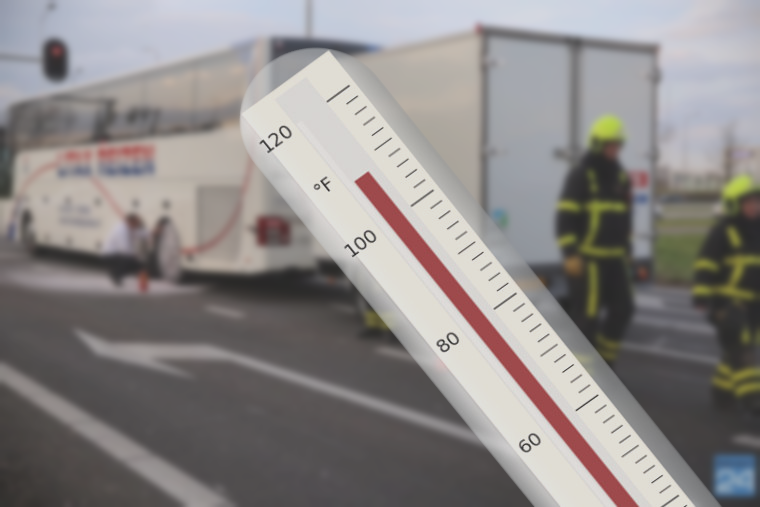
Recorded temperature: 108 °F
